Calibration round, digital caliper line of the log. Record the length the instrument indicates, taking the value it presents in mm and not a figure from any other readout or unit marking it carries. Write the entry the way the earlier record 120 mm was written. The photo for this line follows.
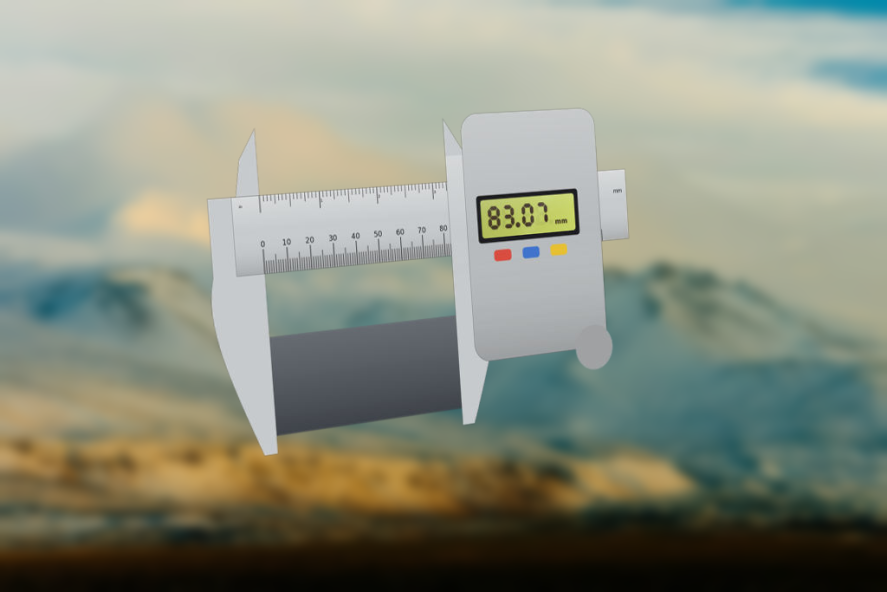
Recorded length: 83.07 mm
